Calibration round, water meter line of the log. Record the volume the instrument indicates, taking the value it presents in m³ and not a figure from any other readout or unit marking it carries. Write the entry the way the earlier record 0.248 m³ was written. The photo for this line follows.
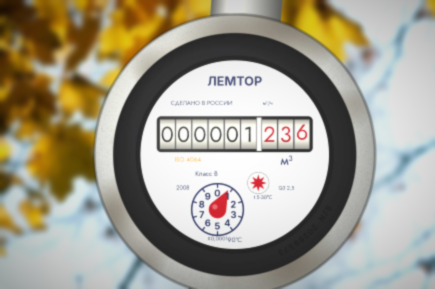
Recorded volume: 1.2360 m³
